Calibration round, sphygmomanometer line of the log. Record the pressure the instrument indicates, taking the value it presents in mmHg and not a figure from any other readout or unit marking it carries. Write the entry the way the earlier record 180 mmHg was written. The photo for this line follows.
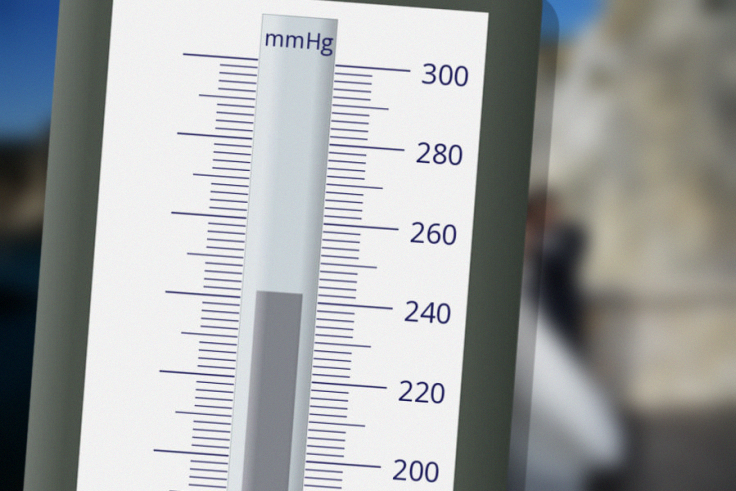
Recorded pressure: 242 mmHg
